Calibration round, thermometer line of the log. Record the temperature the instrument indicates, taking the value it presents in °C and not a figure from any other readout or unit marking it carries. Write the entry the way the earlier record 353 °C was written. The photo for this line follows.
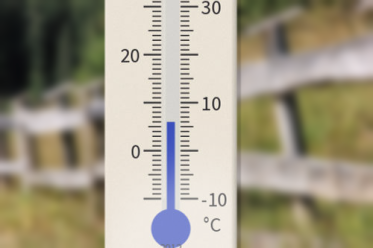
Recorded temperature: 6 °C
